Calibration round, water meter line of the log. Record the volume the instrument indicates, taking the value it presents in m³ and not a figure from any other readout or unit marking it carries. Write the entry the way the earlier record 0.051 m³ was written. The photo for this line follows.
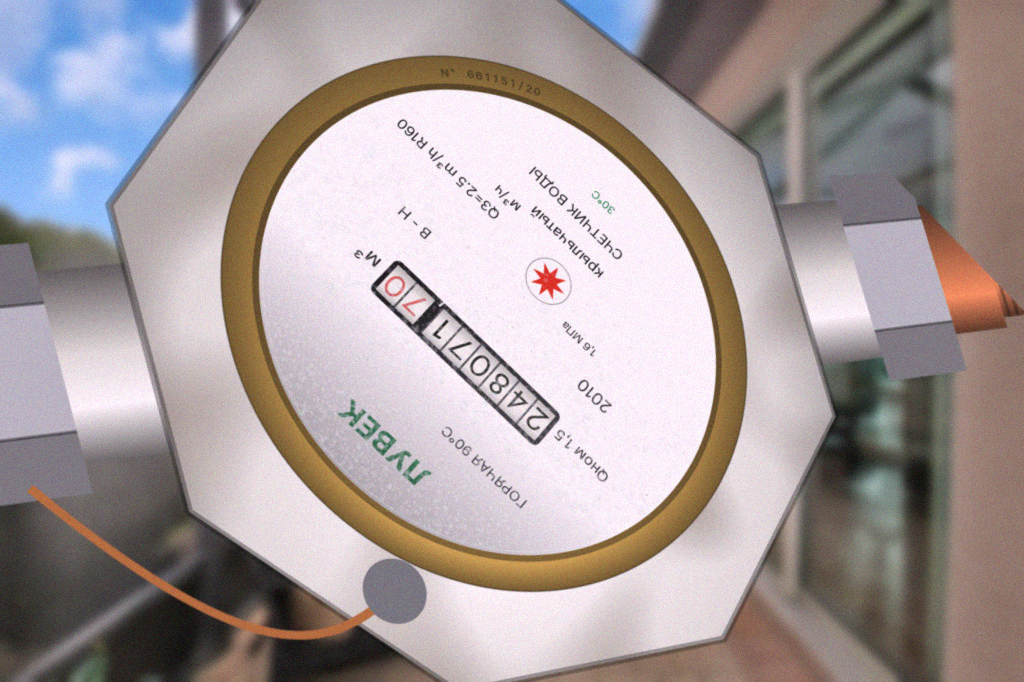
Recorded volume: 248071.70 m³
